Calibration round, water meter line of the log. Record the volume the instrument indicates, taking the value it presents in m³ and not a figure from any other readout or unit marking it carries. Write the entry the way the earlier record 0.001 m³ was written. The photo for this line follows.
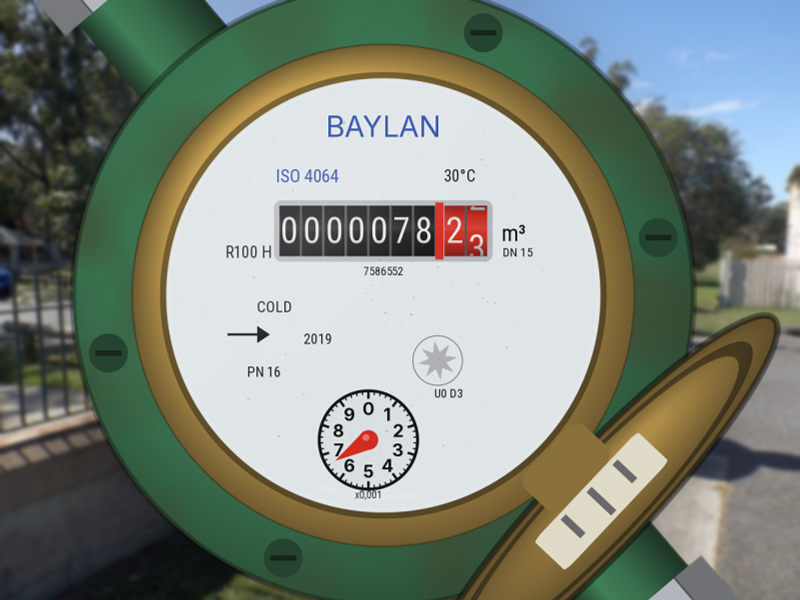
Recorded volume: 78.226 m³
